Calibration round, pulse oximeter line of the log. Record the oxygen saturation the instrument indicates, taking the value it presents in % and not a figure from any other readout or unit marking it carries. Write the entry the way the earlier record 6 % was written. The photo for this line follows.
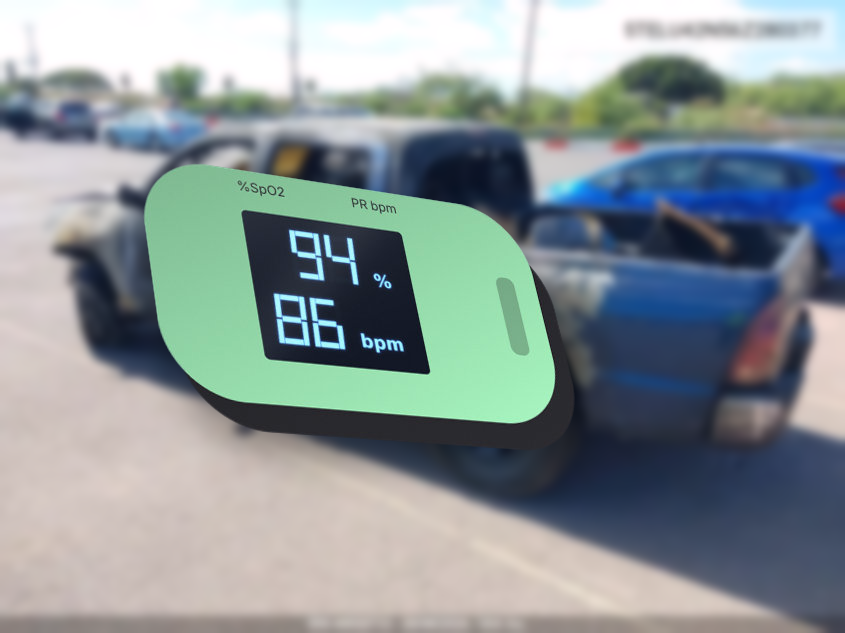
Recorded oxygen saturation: 94 %
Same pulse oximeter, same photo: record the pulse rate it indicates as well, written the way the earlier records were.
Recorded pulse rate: 86 bpm
